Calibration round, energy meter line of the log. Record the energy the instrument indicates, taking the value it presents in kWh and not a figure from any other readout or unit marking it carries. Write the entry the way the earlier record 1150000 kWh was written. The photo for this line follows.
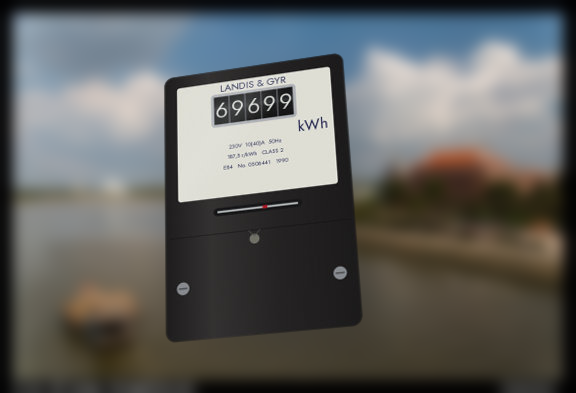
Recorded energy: 69699 kWh
